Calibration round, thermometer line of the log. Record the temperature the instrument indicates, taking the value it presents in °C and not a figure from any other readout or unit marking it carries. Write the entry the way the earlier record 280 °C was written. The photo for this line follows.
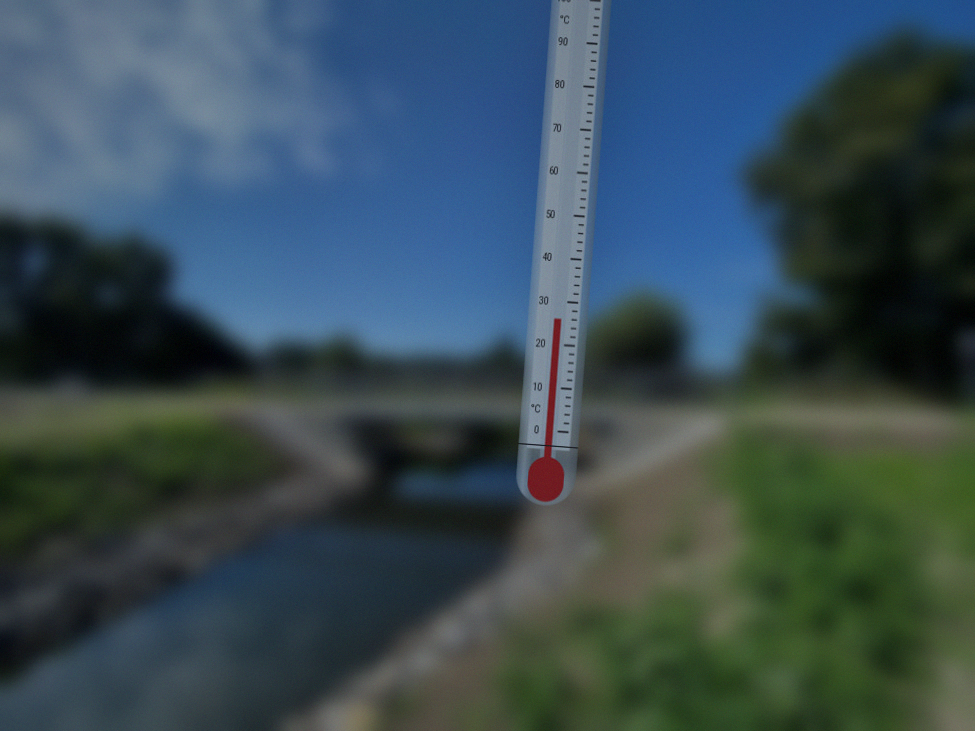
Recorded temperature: 26 °C
